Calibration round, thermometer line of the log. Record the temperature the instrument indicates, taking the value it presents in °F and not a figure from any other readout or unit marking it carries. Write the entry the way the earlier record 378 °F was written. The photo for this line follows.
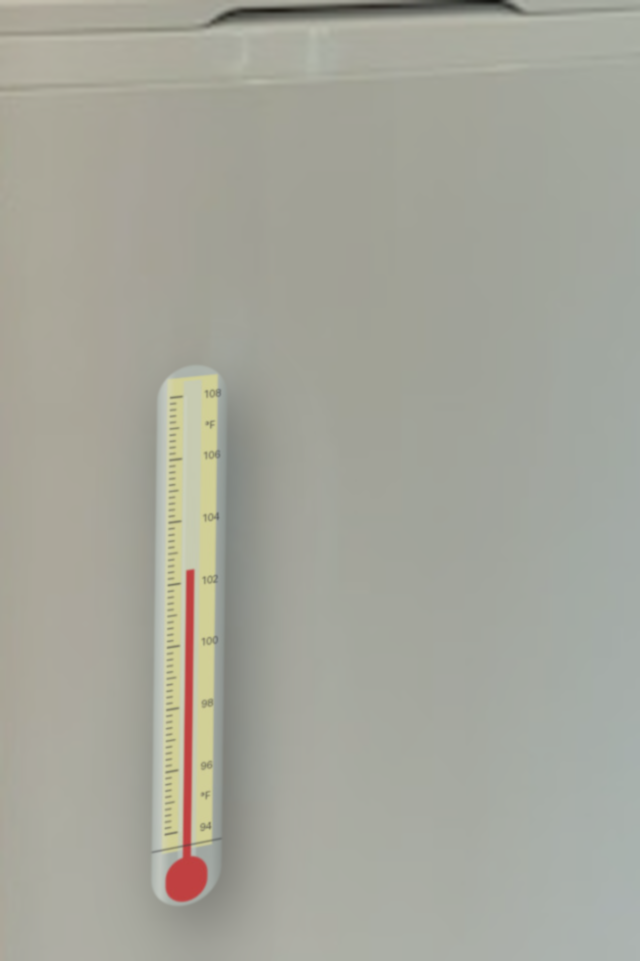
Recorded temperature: 102.4 °F
